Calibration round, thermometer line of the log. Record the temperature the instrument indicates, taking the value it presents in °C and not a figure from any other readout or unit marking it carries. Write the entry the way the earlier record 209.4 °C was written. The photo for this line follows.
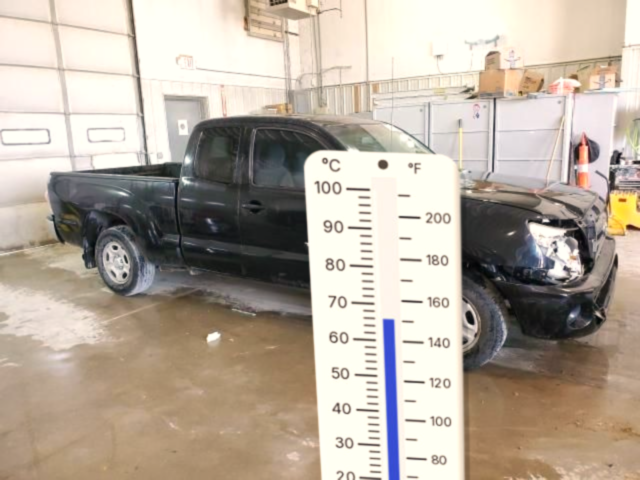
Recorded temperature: 66 °C
